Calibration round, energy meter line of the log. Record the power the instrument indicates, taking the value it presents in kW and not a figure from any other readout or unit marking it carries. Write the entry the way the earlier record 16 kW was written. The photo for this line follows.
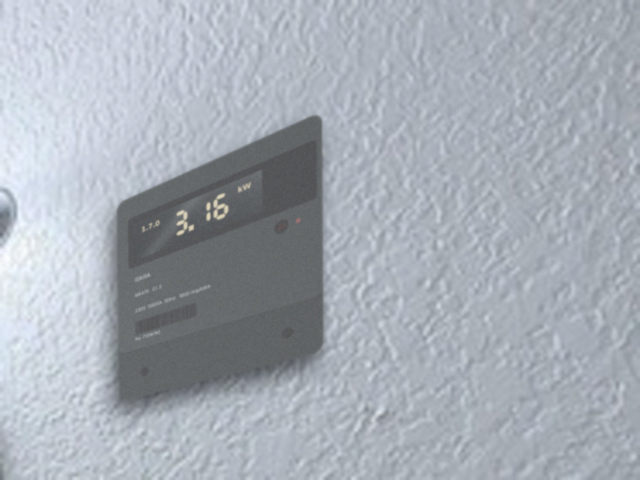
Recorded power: 3.16 kW
